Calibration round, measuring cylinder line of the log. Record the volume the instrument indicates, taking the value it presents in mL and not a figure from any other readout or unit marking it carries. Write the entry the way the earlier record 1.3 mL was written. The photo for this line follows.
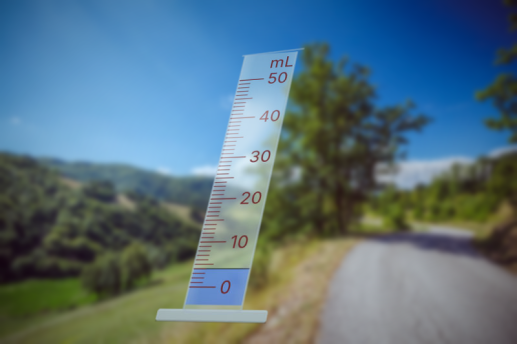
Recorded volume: 4 mL
